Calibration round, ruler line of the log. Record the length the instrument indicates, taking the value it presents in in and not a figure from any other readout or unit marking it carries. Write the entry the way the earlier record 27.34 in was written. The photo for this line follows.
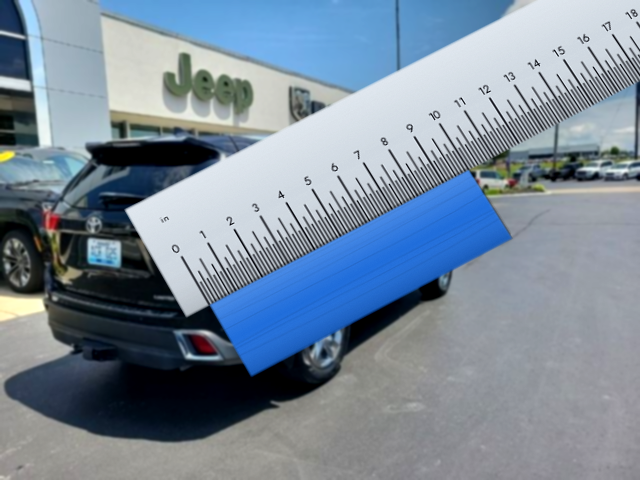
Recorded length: 10 in
